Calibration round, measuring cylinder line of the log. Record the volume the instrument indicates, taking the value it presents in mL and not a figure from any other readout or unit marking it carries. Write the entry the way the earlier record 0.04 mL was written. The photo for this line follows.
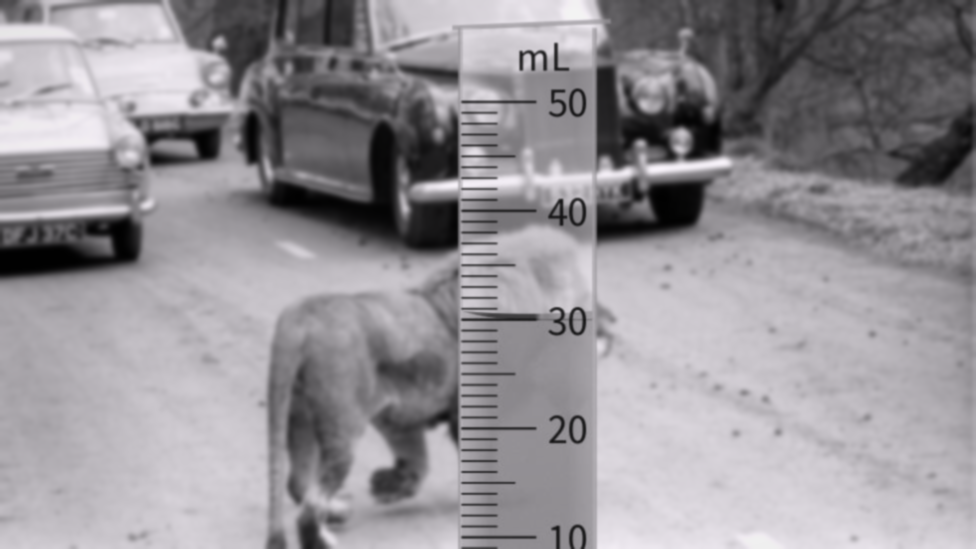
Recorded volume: 30 mL
